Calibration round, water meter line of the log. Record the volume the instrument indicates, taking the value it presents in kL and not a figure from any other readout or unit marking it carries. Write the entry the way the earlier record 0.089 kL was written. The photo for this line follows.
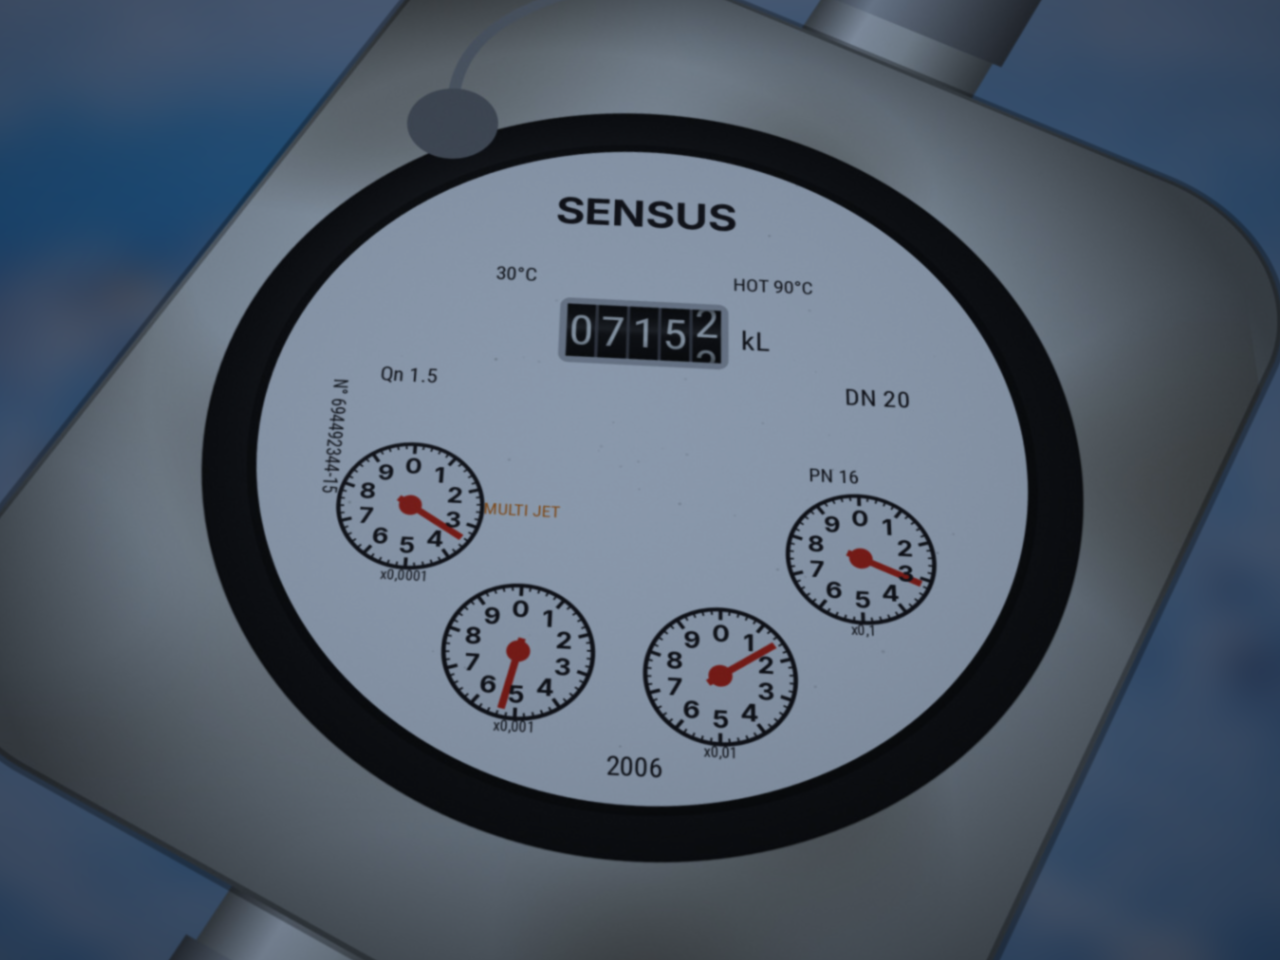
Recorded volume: 7152.3153 kL
